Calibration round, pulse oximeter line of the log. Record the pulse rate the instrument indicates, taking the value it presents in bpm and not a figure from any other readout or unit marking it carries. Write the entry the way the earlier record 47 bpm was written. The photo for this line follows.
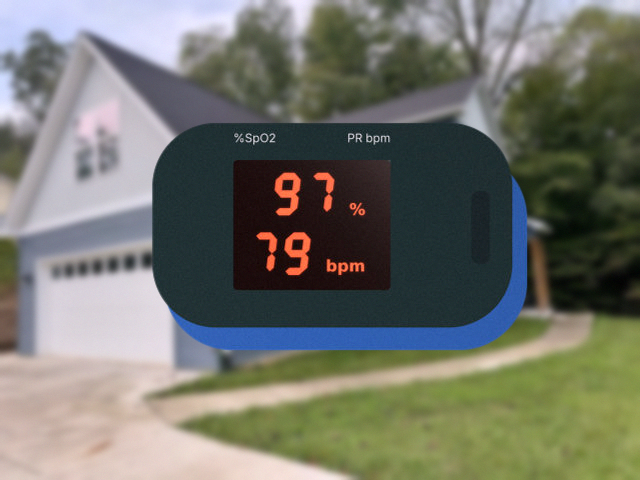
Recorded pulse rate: 79 bpm
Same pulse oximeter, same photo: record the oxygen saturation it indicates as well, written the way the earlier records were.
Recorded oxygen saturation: 97 %
